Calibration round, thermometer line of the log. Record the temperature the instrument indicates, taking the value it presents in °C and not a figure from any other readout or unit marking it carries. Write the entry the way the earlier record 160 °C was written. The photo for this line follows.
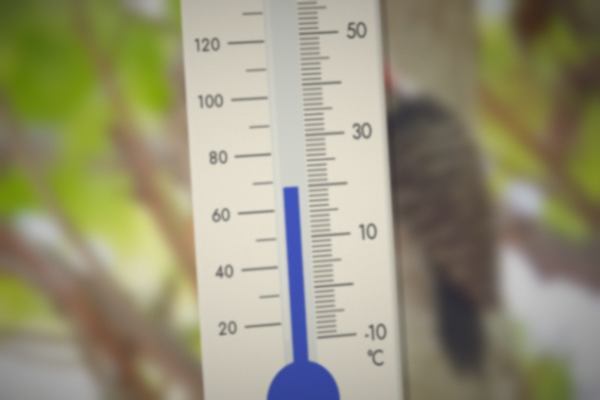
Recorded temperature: 20 °C
